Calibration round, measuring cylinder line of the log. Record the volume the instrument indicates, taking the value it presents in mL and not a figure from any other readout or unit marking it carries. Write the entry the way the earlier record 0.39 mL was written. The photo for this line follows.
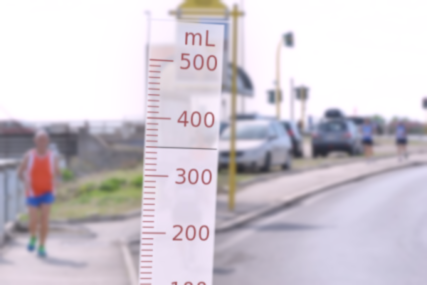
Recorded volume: 350 mL
